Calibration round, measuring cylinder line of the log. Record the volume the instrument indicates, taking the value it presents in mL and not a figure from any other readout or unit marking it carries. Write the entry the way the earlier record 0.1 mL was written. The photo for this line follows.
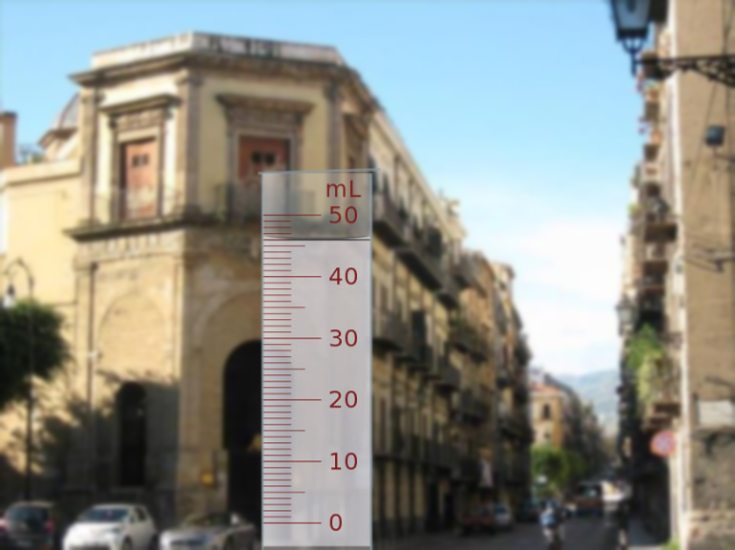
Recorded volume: 46 mL
